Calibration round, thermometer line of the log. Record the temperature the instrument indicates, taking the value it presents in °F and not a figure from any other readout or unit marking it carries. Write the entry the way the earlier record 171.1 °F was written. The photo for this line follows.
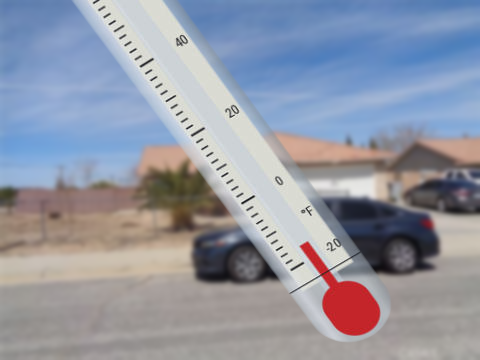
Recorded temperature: -16 °F
